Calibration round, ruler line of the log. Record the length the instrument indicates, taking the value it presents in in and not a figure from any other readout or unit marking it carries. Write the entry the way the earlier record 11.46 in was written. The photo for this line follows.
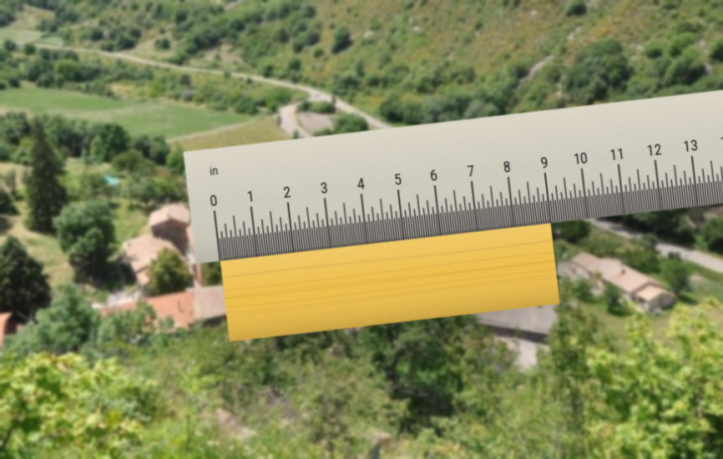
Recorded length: 9 in
